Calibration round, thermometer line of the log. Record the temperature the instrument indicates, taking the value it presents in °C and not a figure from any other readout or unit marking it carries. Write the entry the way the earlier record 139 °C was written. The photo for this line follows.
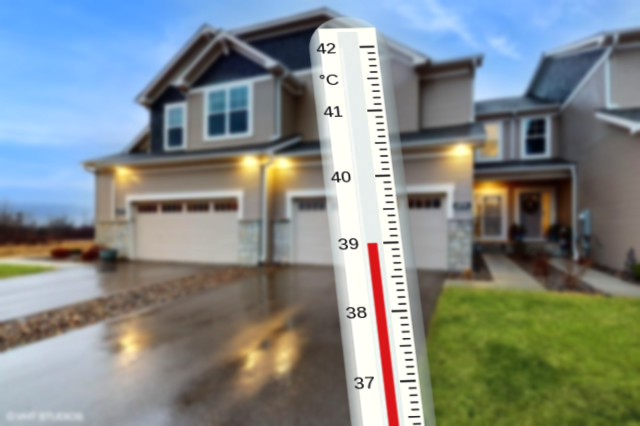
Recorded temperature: 39 °C
